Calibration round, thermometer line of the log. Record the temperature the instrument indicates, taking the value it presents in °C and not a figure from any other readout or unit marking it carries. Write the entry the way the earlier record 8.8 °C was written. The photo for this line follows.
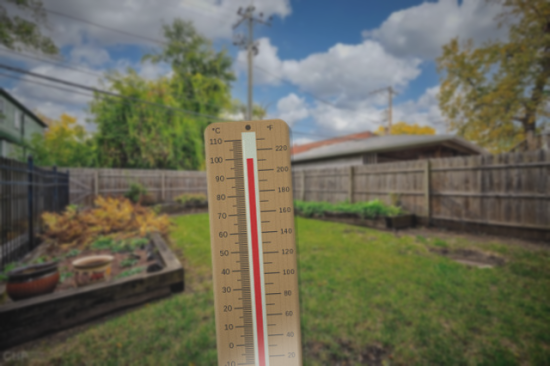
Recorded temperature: 100 °C
